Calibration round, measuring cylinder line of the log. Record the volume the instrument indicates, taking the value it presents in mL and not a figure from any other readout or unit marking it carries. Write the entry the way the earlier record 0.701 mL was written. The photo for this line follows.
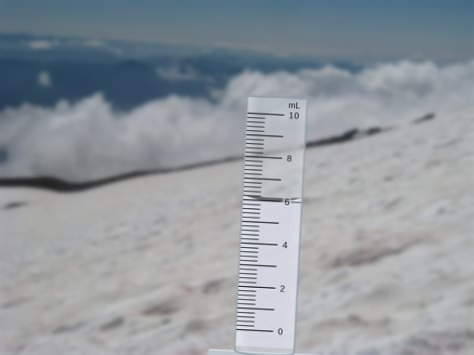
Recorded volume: 6 mL
